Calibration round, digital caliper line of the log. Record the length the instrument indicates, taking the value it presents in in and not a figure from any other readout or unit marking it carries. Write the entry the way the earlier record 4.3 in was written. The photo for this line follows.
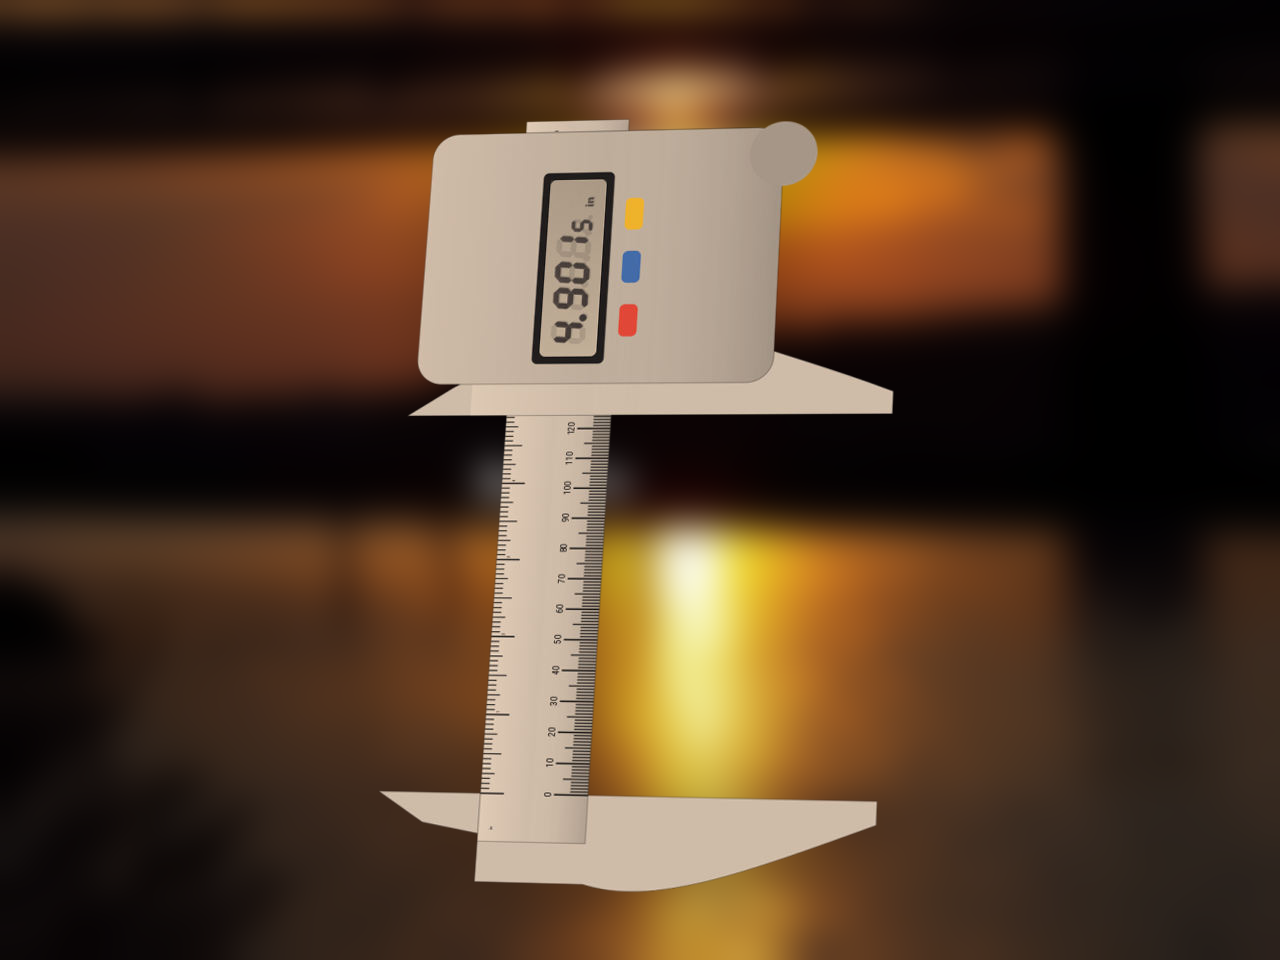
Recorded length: 4.9015 in
